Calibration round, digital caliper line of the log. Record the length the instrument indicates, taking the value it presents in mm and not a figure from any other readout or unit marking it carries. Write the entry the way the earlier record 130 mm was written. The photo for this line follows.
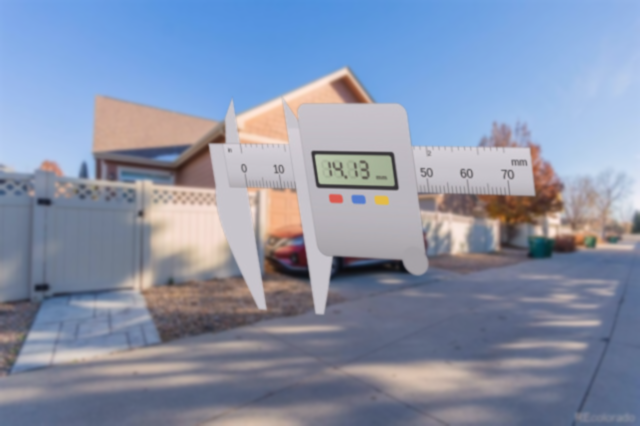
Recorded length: 14.13 mm
